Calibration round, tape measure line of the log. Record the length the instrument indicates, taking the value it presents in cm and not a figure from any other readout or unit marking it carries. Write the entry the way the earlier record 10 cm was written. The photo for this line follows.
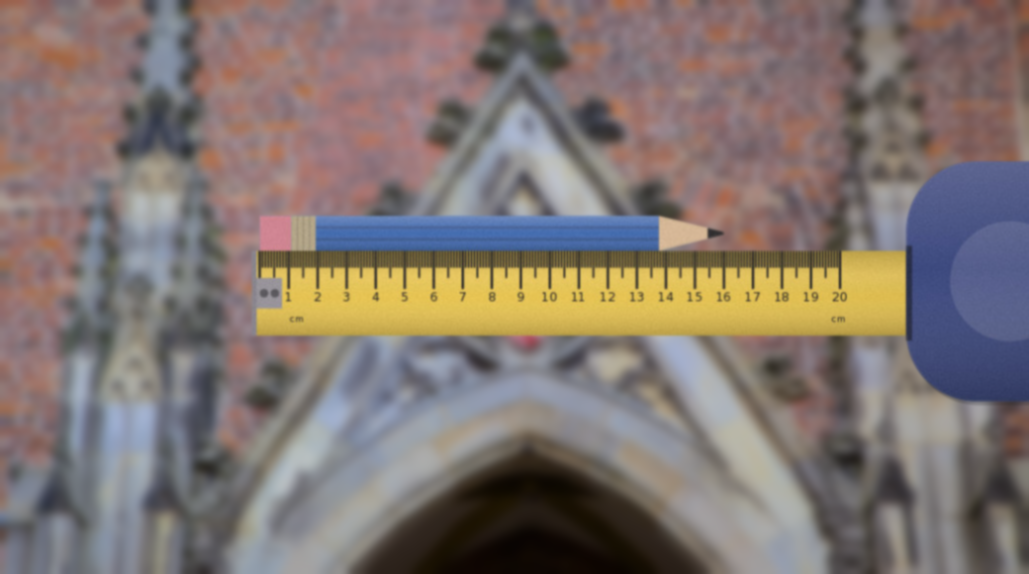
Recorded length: 16 cm
